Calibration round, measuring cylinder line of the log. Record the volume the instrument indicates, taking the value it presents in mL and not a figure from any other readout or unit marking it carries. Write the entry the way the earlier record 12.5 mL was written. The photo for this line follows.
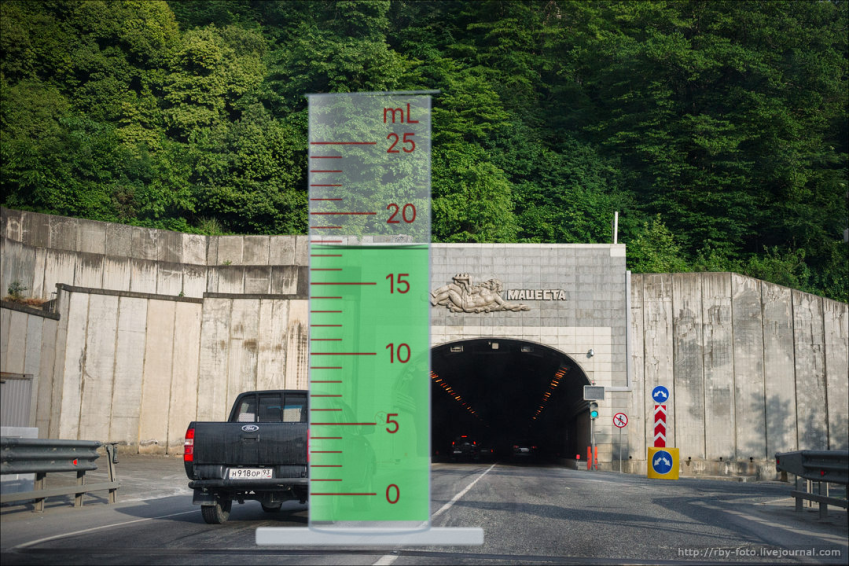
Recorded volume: 17.5 mL
